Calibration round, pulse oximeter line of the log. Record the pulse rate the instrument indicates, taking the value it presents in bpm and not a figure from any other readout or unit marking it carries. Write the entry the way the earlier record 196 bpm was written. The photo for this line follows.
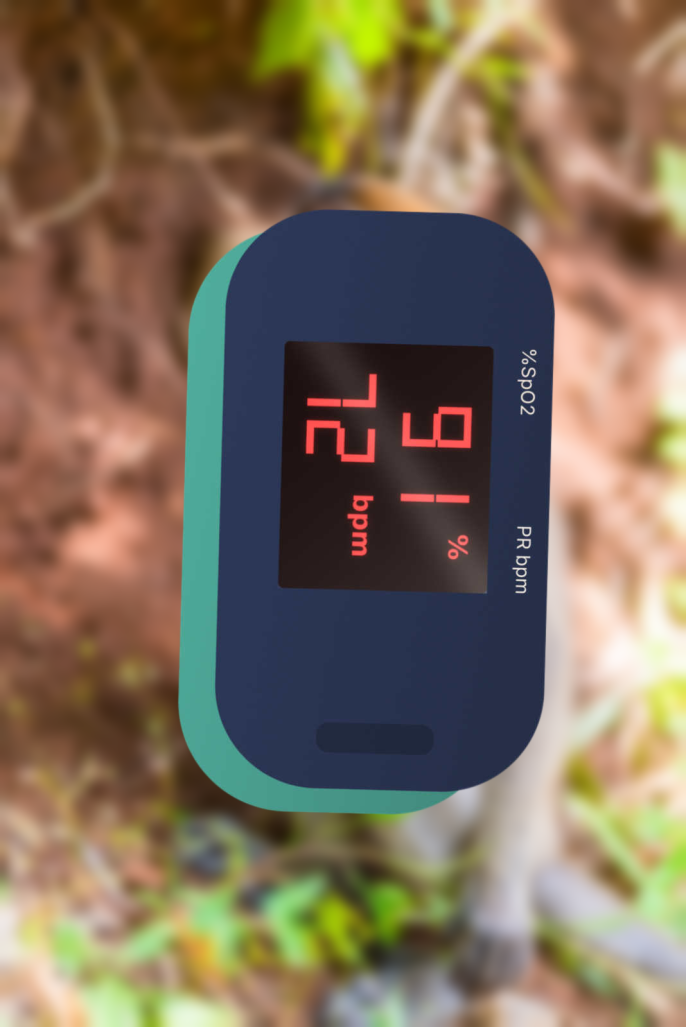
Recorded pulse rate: 72 bpm
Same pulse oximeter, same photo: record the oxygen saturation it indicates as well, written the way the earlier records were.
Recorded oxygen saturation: 91 %
